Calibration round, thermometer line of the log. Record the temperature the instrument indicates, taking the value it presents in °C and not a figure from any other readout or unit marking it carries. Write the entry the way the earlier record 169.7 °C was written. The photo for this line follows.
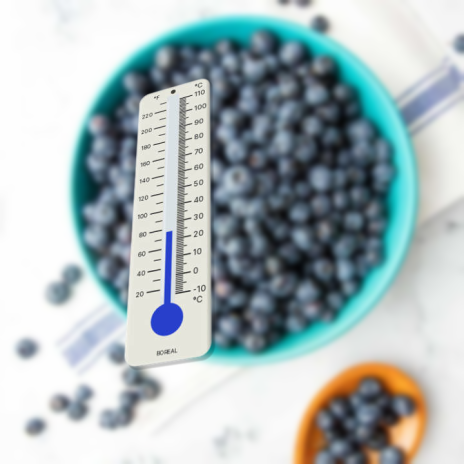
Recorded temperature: 25 °C
